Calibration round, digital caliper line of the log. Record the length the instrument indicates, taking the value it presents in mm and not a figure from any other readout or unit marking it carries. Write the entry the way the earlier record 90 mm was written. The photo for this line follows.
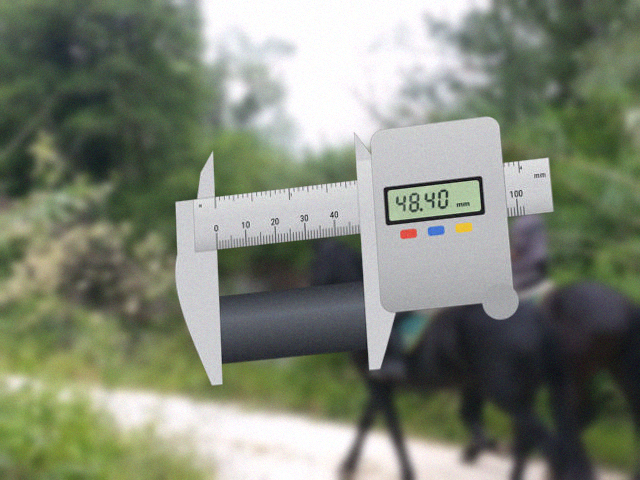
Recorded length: 48.40 mm
